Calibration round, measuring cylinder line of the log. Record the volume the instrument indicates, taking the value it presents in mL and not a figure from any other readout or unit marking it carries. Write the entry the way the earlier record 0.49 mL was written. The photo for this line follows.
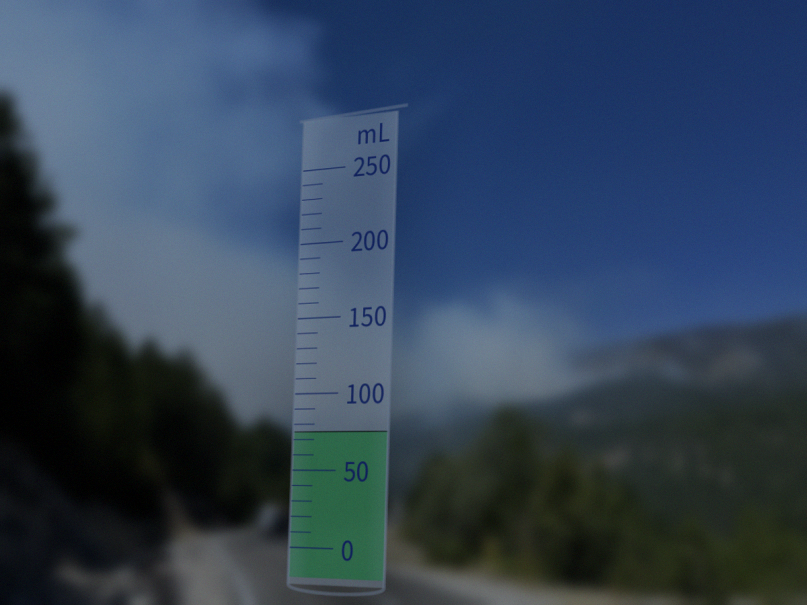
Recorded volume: 75 mL
